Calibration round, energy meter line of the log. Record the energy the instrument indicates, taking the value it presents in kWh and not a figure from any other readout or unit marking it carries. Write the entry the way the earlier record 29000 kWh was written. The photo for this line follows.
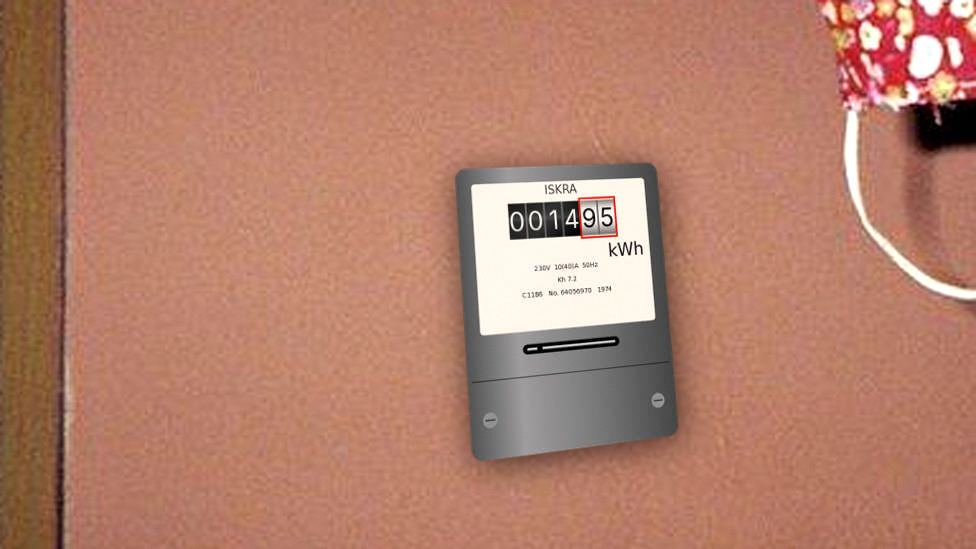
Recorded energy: 14.95 kWh
